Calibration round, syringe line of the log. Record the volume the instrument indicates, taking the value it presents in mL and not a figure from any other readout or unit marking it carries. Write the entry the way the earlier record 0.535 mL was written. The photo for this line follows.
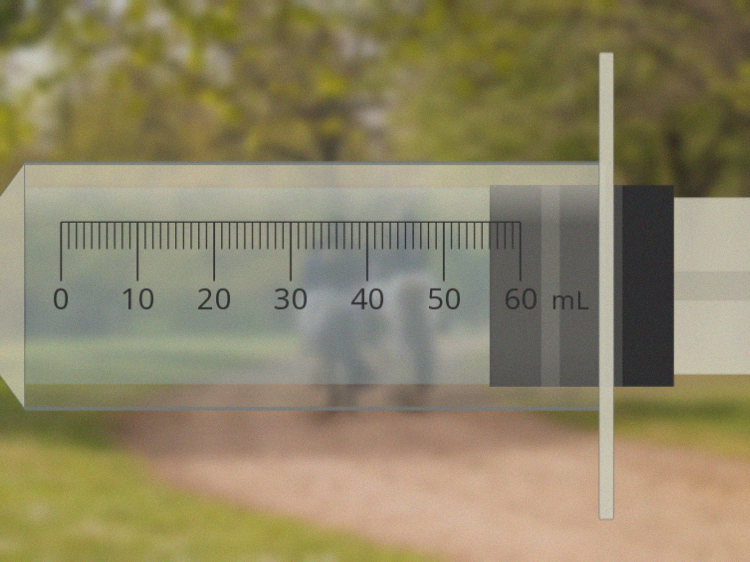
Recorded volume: 56 mL
